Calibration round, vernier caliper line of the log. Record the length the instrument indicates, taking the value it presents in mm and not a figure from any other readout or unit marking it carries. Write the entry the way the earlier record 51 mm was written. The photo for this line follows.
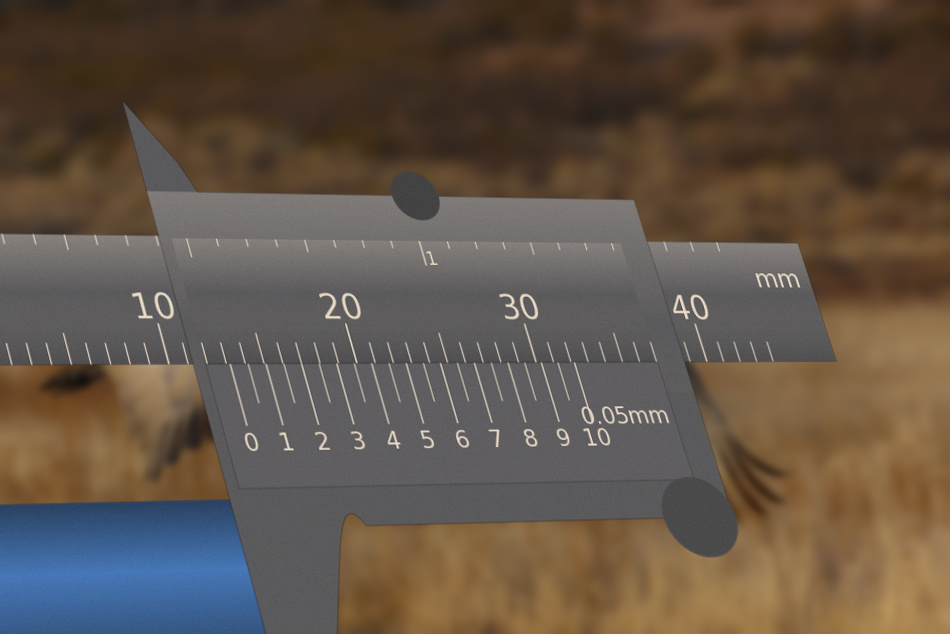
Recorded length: 13.2 mm
